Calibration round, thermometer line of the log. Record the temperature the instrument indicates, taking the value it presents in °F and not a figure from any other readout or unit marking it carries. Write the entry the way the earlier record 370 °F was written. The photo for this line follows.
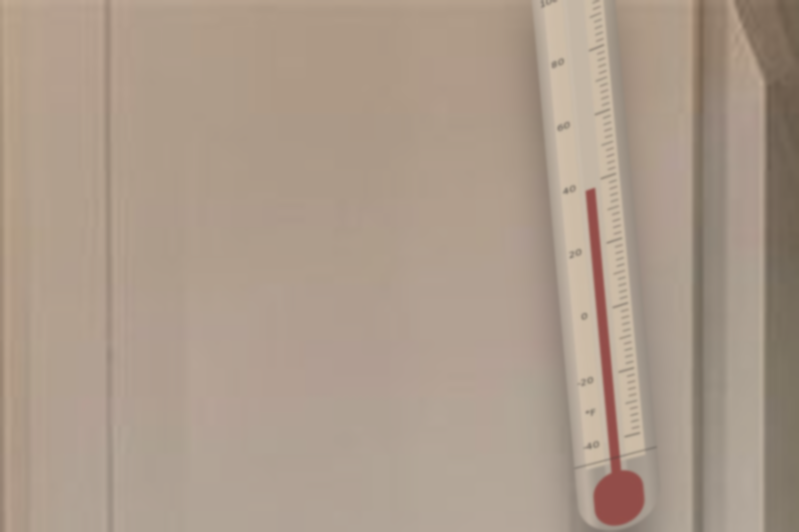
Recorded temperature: 38 °F
